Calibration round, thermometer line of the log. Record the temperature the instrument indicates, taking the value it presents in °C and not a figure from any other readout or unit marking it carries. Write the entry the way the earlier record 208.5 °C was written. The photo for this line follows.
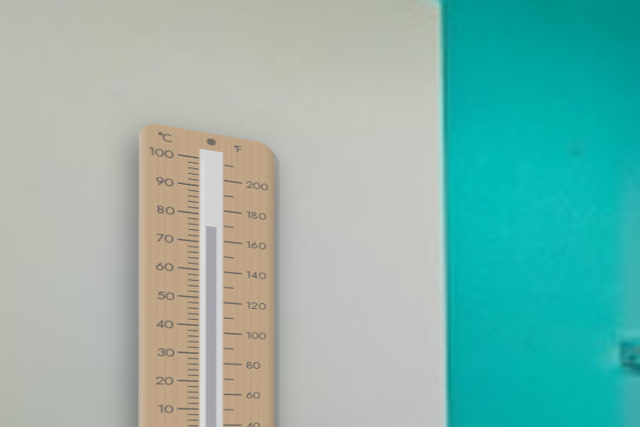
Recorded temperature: 76 °C
